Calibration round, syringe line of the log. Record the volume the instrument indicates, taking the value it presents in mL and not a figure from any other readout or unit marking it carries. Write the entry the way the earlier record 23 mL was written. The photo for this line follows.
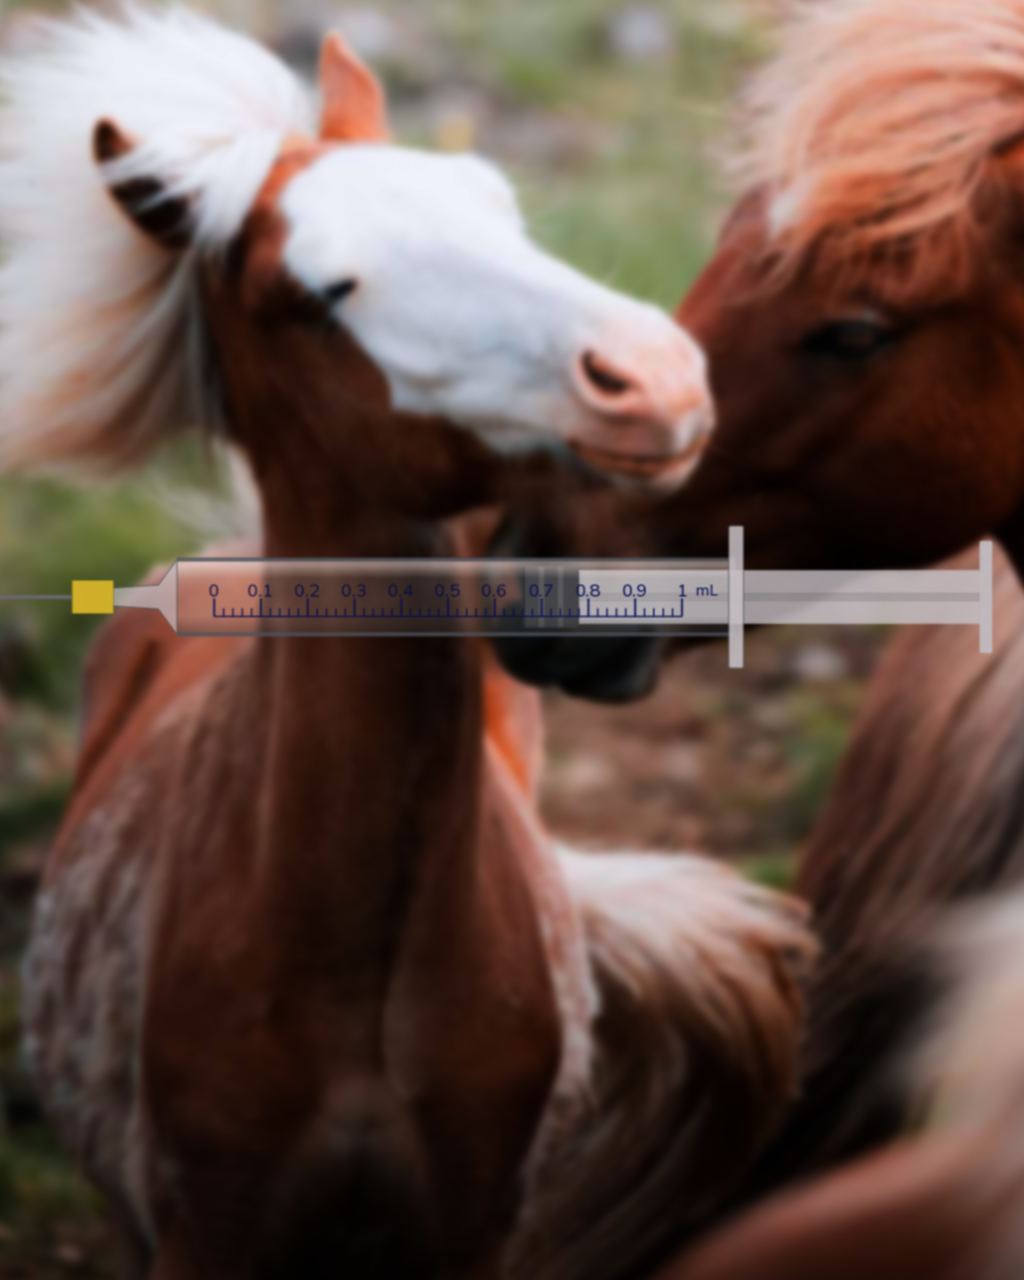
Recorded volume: 0.66 mL
